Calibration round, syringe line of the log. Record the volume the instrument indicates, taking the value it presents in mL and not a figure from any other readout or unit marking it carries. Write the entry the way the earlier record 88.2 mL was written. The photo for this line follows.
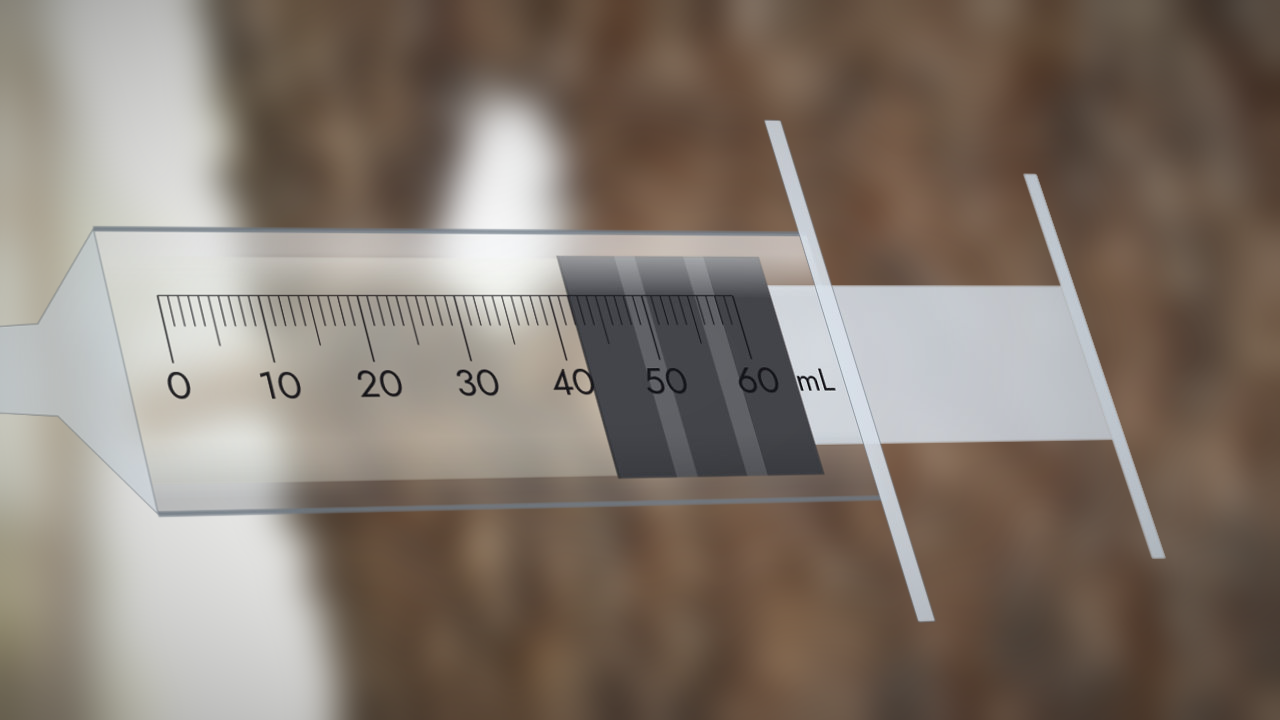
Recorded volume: 42 mL
